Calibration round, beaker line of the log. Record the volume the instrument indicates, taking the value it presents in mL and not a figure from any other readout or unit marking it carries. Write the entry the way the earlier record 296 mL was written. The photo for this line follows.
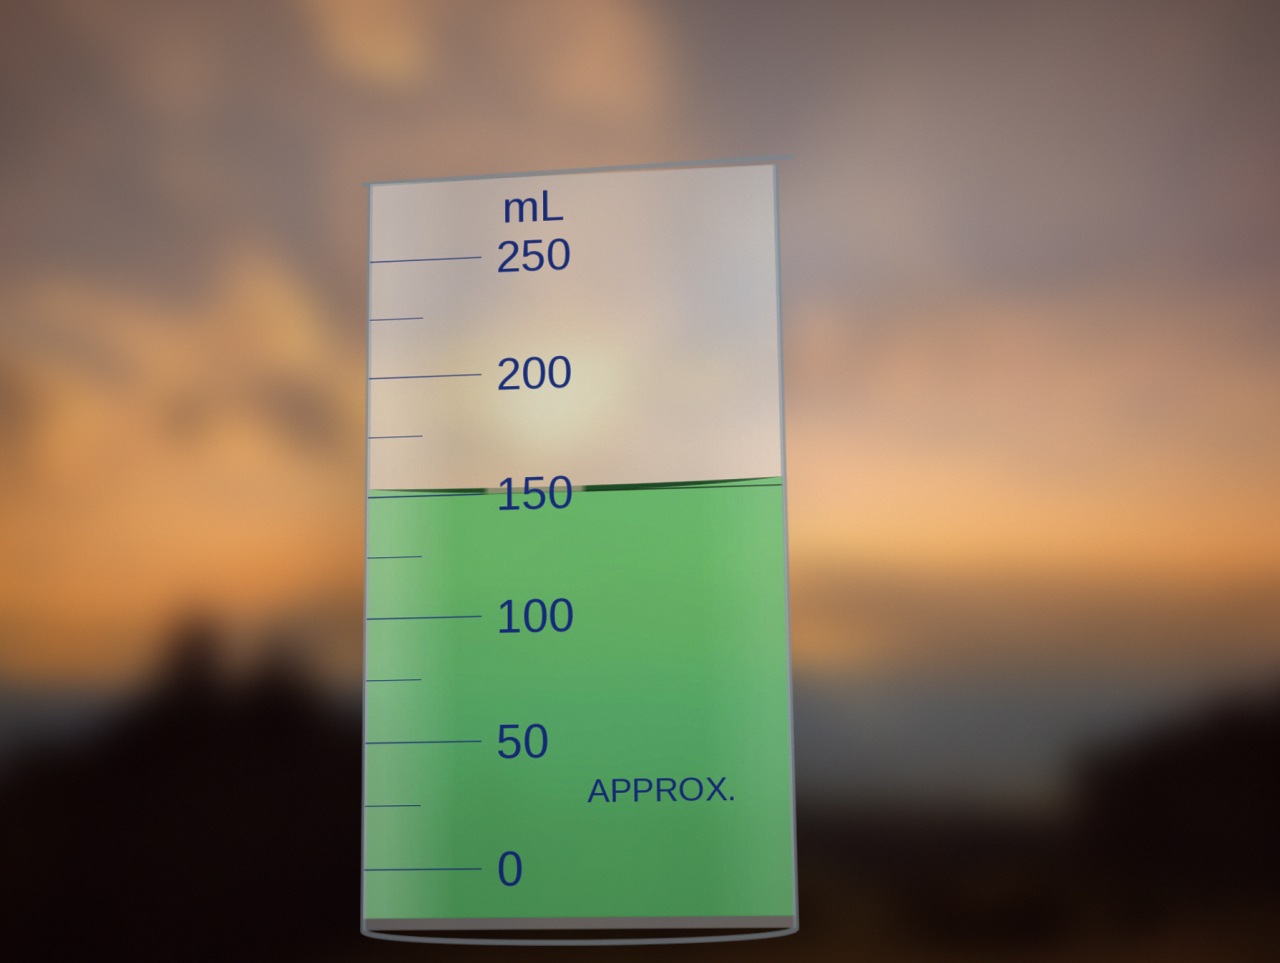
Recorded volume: 150 mL
